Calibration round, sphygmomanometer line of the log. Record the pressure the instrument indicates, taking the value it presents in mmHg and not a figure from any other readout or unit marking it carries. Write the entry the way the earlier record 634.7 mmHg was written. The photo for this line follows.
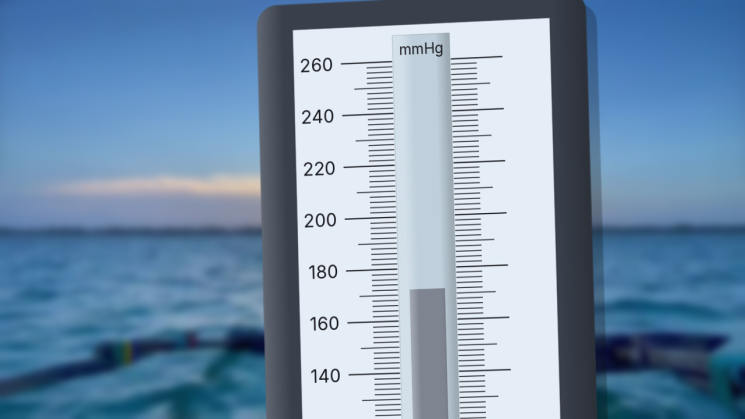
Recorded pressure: 172 mmHg
